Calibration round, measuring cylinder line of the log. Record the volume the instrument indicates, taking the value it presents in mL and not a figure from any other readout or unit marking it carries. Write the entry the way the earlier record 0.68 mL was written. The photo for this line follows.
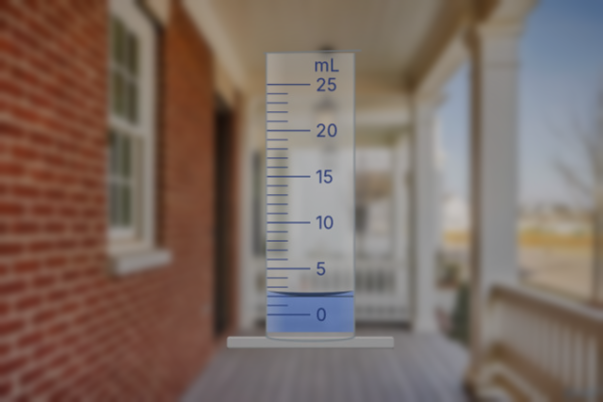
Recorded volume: 2 mL
